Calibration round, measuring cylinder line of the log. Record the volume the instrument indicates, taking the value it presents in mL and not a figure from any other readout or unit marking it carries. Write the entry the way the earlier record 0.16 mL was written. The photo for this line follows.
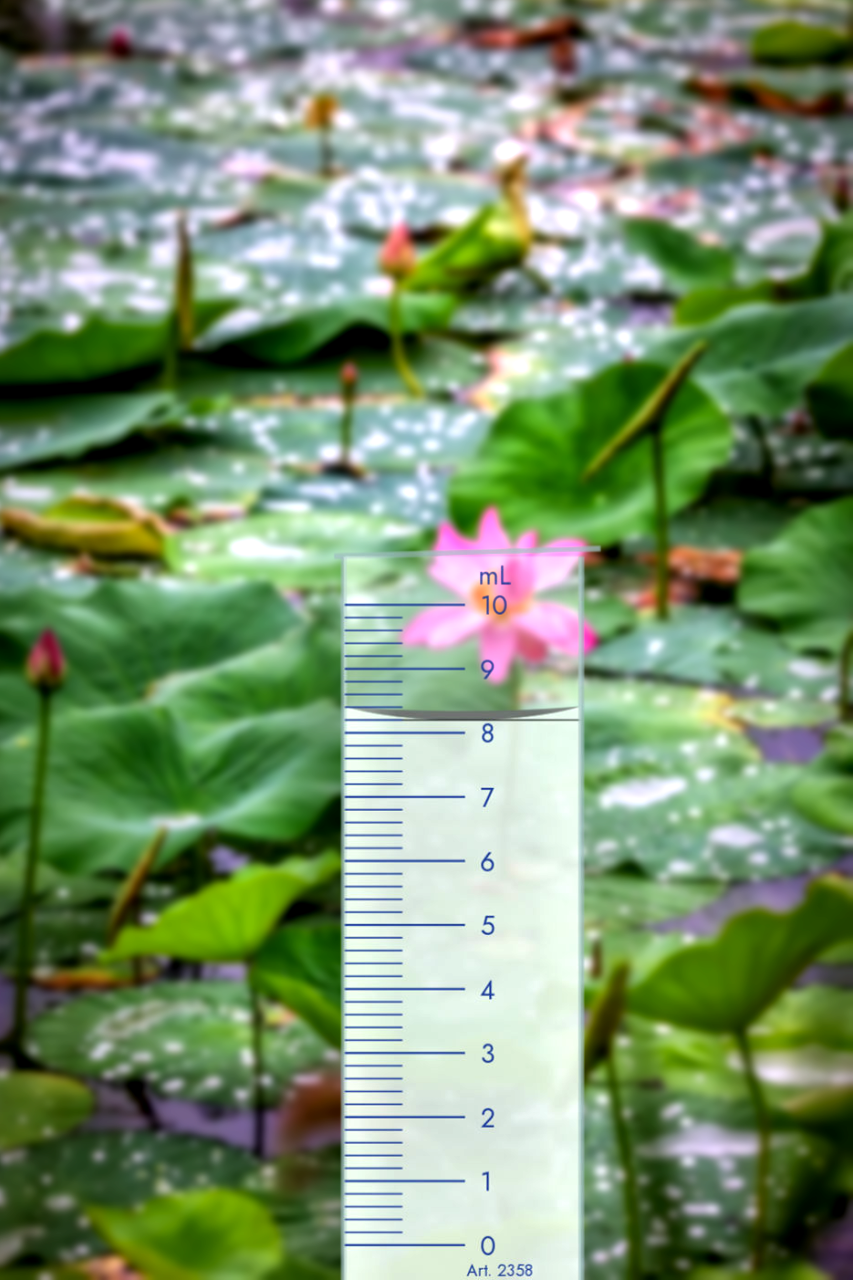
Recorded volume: 8.2 mL
